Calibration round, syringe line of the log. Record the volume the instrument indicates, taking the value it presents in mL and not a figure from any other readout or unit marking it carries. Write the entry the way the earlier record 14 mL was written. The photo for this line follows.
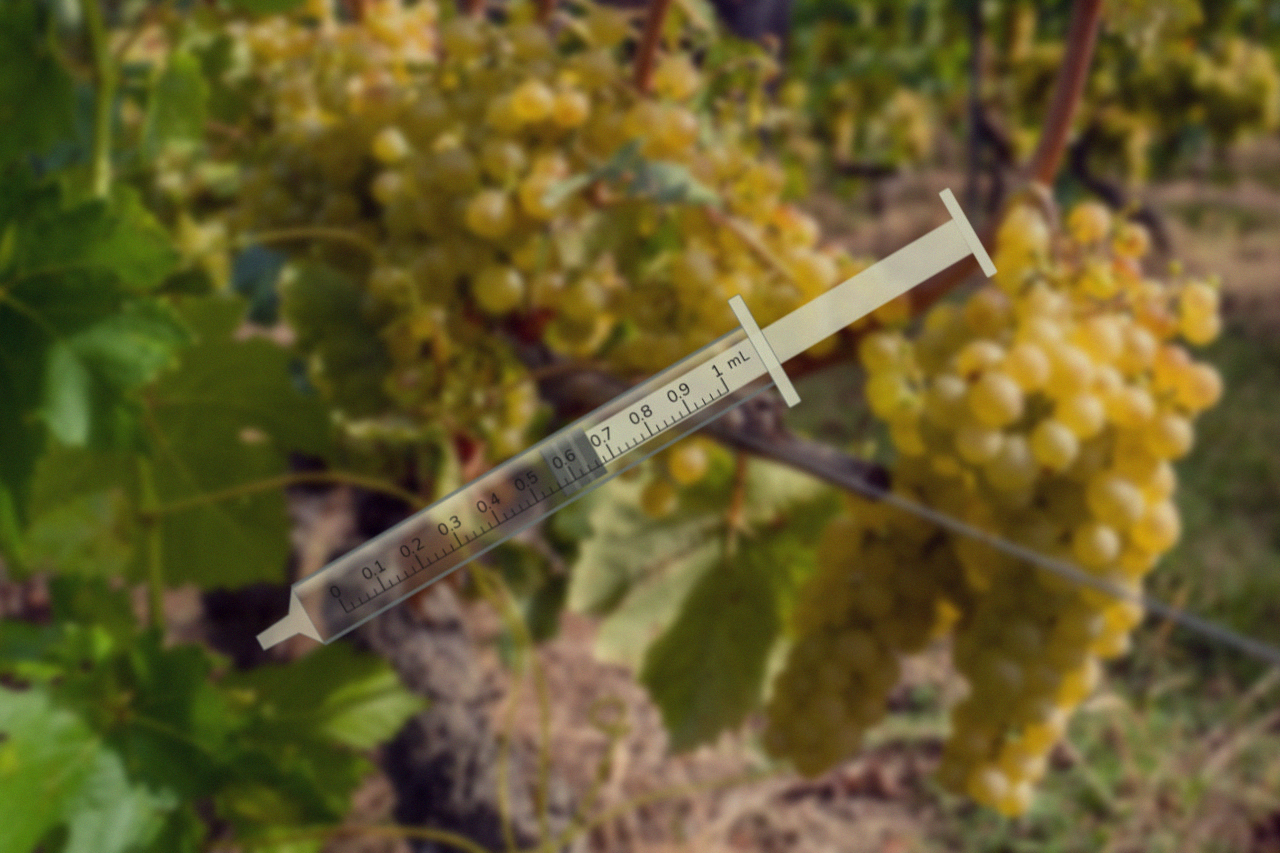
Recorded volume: 0.56 mL
